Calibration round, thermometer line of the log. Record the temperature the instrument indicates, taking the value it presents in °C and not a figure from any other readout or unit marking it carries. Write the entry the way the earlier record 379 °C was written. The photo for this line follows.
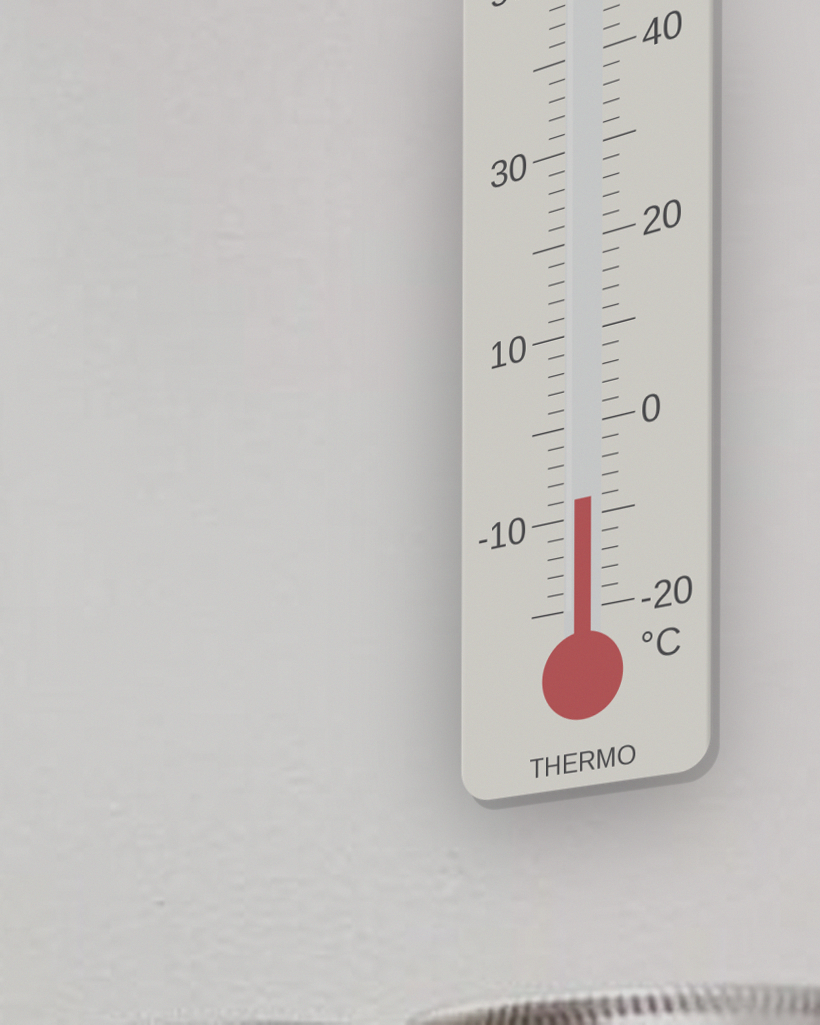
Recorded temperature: -8 °C
